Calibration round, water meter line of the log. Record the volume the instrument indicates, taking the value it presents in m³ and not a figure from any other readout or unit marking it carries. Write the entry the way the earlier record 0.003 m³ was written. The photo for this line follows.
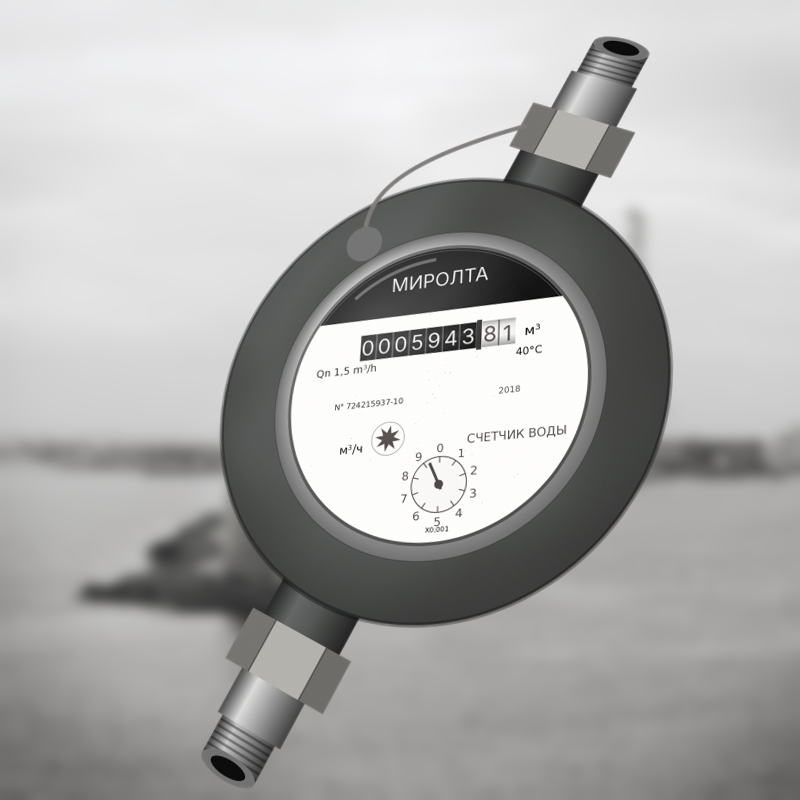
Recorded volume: 5943.809 m³
